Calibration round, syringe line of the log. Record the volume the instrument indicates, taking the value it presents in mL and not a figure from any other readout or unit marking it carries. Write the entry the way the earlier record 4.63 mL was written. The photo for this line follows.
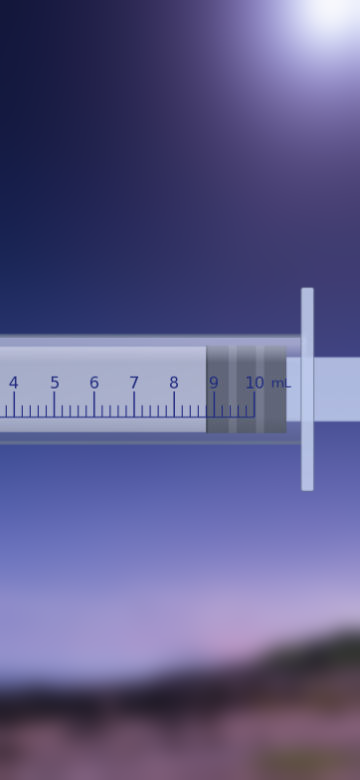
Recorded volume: 8.8 mL
